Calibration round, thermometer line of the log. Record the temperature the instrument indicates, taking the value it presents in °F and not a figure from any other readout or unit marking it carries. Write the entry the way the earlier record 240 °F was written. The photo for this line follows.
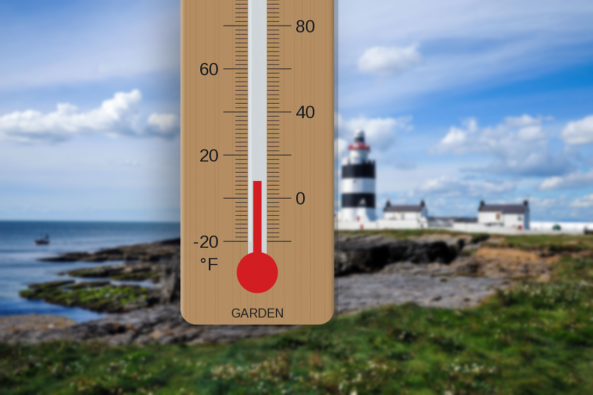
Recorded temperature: 8 °F
